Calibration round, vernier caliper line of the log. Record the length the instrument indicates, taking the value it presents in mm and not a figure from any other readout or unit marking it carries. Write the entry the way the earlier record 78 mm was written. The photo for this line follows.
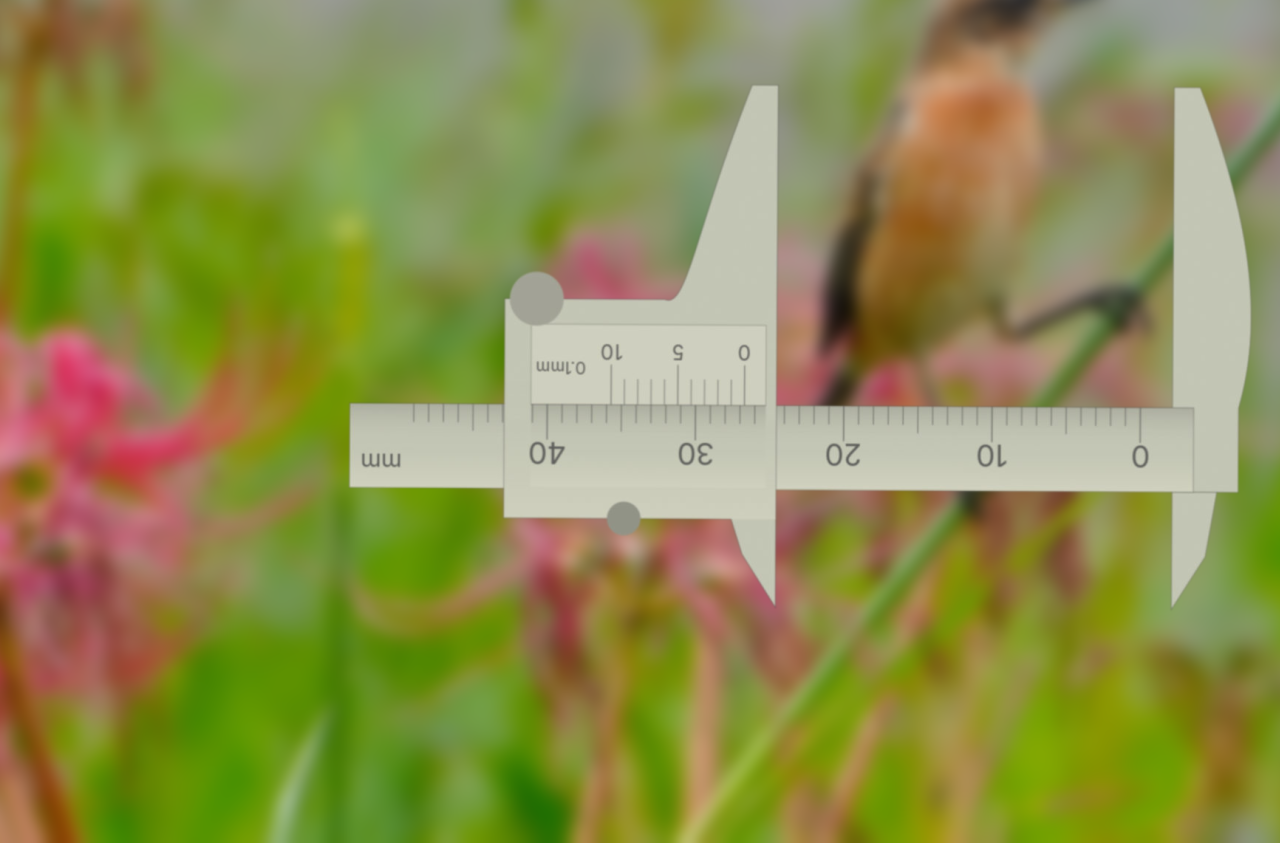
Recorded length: 26.7 mm
